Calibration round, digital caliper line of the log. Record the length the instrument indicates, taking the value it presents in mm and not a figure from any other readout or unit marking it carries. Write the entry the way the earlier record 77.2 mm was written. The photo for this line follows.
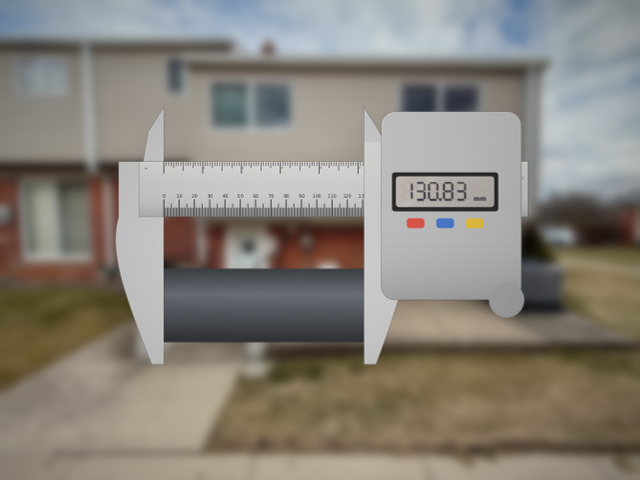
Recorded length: 130.83 mm
